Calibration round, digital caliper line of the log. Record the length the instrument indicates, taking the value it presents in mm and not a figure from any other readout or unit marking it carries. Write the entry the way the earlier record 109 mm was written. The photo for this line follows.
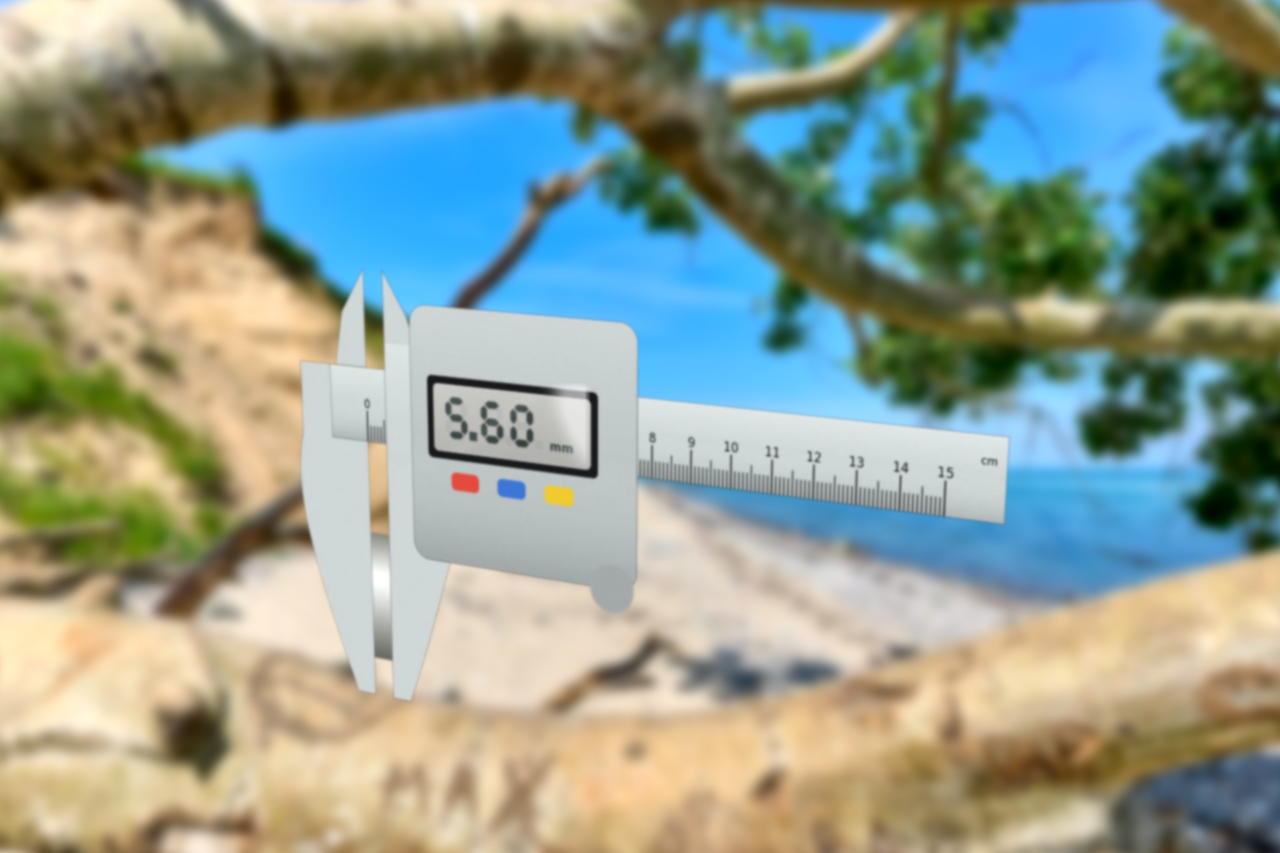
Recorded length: 5.60 mm
